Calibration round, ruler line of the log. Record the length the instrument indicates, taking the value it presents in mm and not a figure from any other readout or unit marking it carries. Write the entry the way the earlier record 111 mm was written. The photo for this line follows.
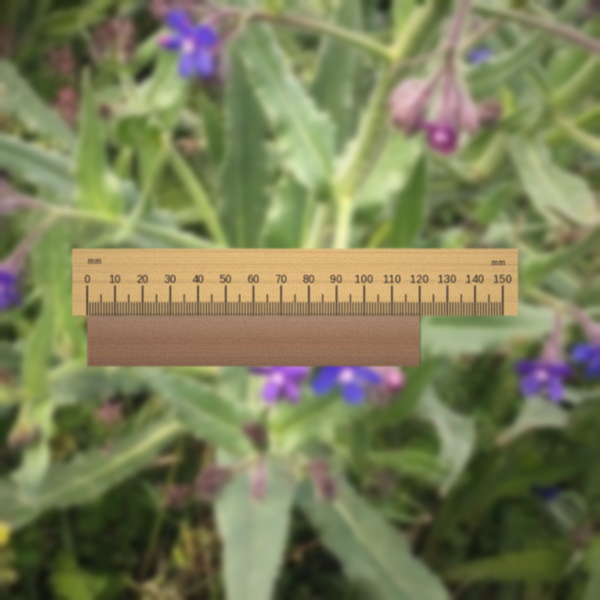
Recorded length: 120 mm
